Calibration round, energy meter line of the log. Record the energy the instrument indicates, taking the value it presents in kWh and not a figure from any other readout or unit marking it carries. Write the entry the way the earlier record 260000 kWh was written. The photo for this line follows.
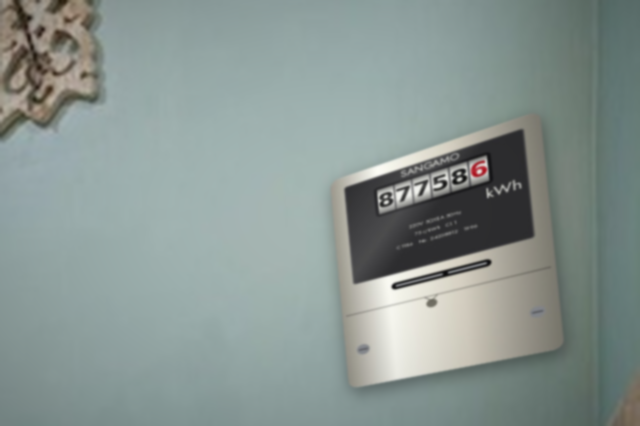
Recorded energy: 87758.6 kWh
